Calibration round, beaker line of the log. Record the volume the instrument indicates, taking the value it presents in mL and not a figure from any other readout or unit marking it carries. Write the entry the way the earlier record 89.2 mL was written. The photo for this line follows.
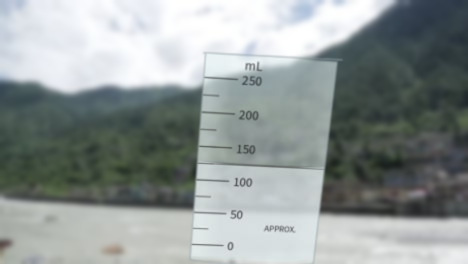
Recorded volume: 125 mL
